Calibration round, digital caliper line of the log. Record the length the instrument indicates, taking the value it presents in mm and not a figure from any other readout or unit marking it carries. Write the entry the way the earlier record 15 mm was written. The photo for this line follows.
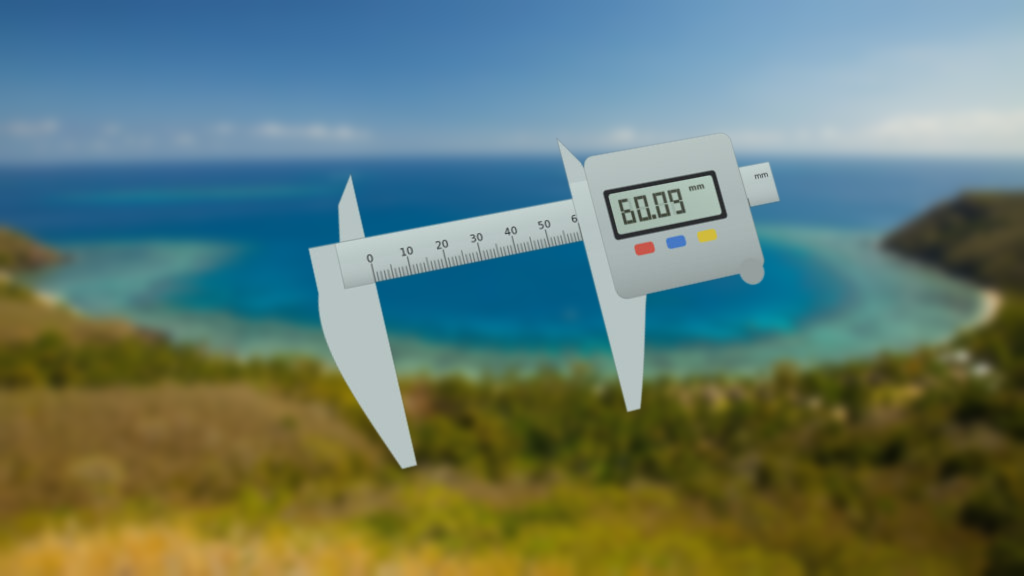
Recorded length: 60.09 mm
